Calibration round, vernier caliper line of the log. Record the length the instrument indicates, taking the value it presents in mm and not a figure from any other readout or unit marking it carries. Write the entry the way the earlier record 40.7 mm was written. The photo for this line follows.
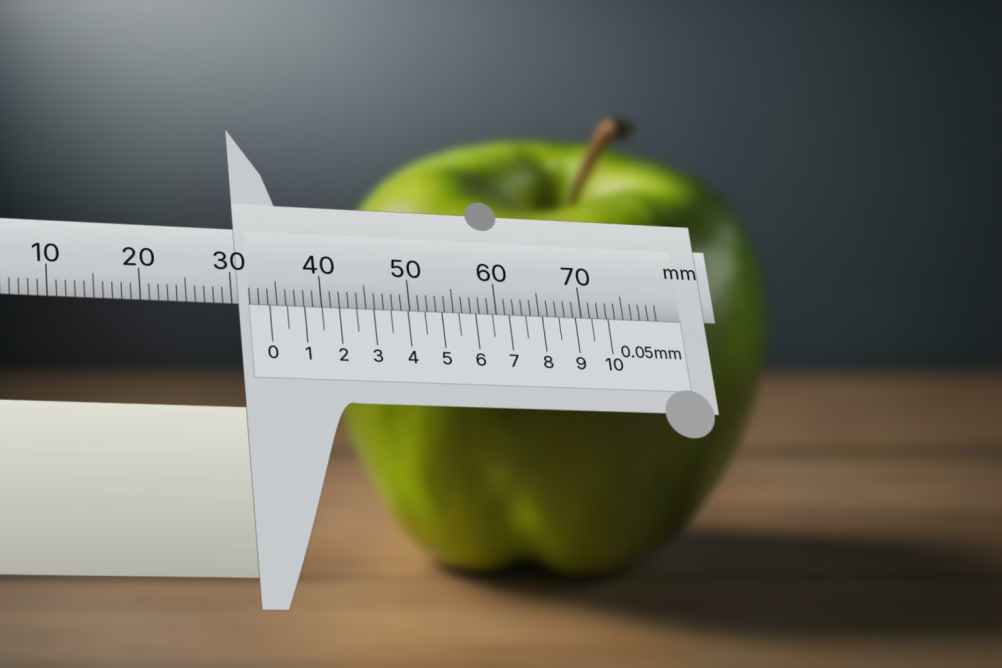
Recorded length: 34.2 mm
